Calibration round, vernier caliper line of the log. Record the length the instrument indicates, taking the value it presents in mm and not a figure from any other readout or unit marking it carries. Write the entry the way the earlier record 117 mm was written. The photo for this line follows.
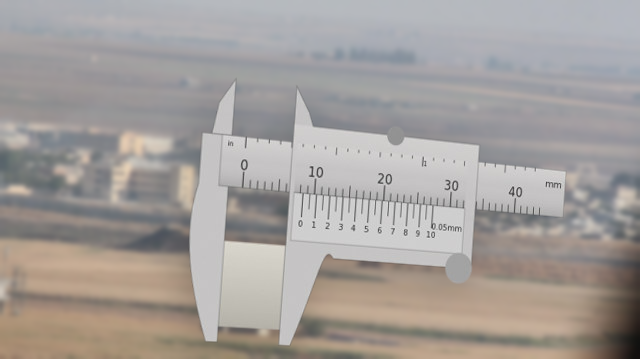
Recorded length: 8.4 mm
